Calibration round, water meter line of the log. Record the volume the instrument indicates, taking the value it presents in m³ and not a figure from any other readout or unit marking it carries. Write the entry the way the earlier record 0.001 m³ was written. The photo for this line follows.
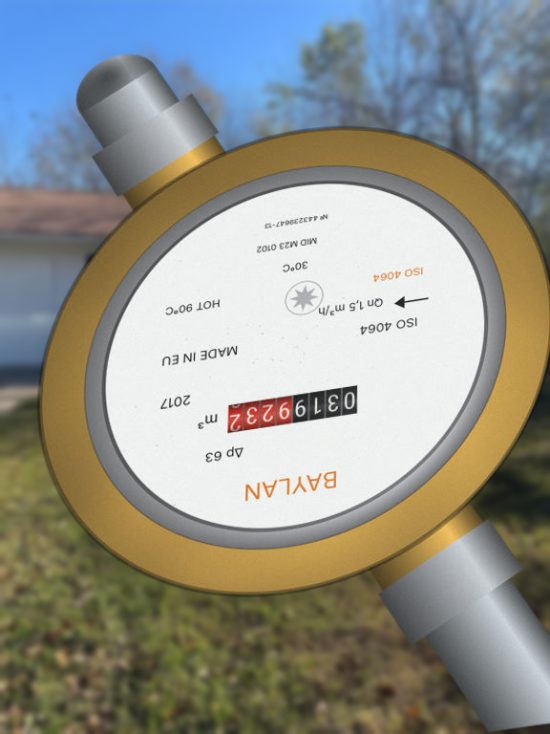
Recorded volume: 319.9232 m³
